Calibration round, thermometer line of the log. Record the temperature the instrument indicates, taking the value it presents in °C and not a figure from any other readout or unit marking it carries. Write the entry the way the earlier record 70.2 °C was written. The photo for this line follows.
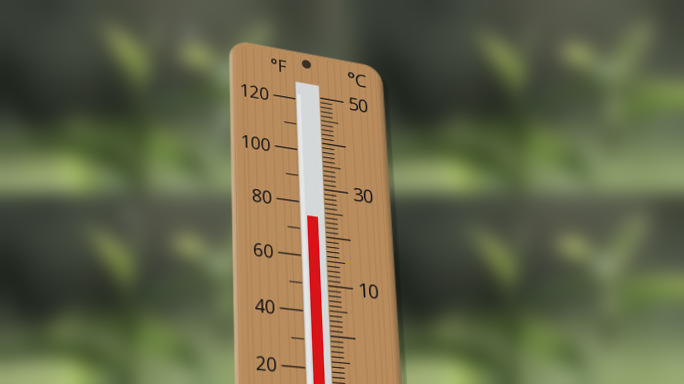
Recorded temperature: 24 °C
